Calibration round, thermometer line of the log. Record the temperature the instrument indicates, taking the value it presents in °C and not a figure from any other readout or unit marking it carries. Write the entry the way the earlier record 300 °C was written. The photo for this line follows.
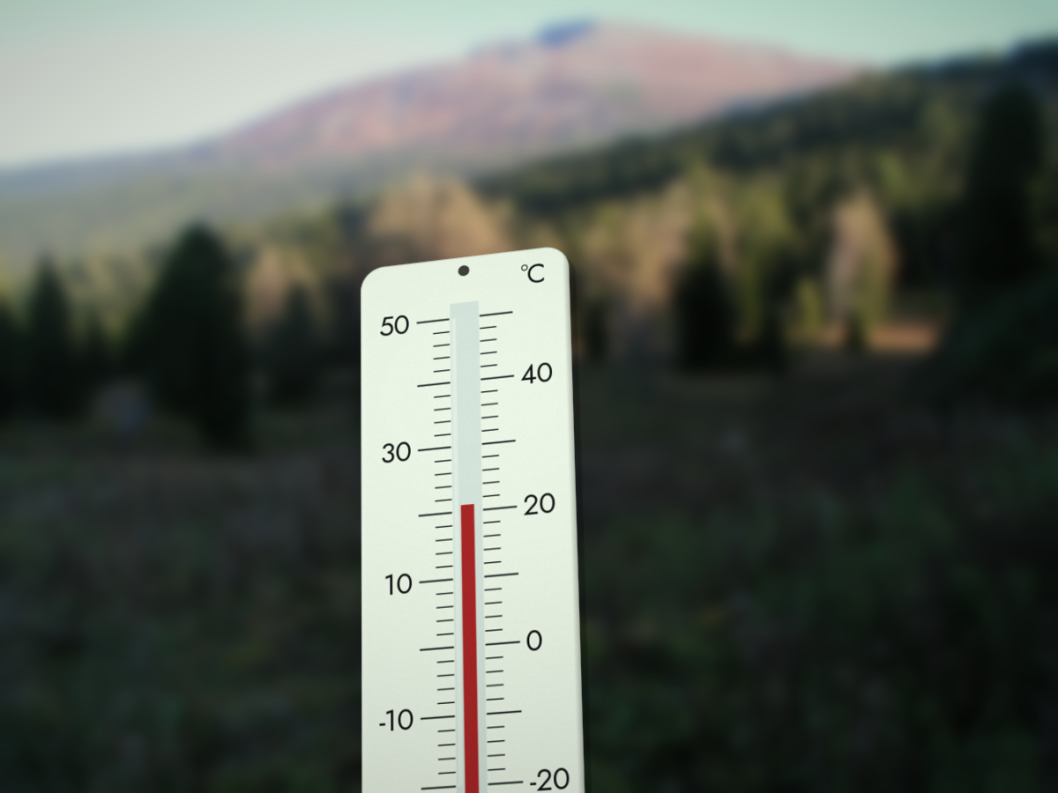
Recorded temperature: 21 °C
